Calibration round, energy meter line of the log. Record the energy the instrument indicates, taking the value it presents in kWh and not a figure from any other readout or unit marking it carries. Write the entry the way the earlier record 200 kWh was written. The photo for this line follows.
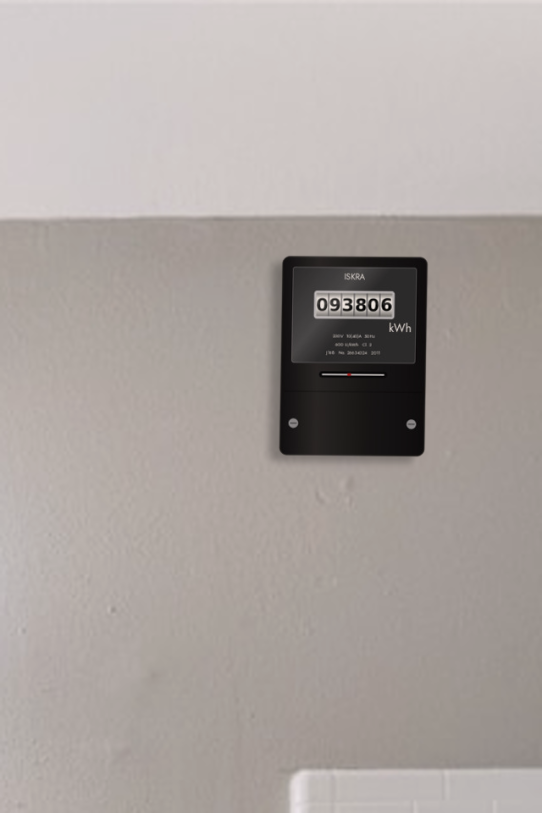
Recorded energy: 93806 kWh
